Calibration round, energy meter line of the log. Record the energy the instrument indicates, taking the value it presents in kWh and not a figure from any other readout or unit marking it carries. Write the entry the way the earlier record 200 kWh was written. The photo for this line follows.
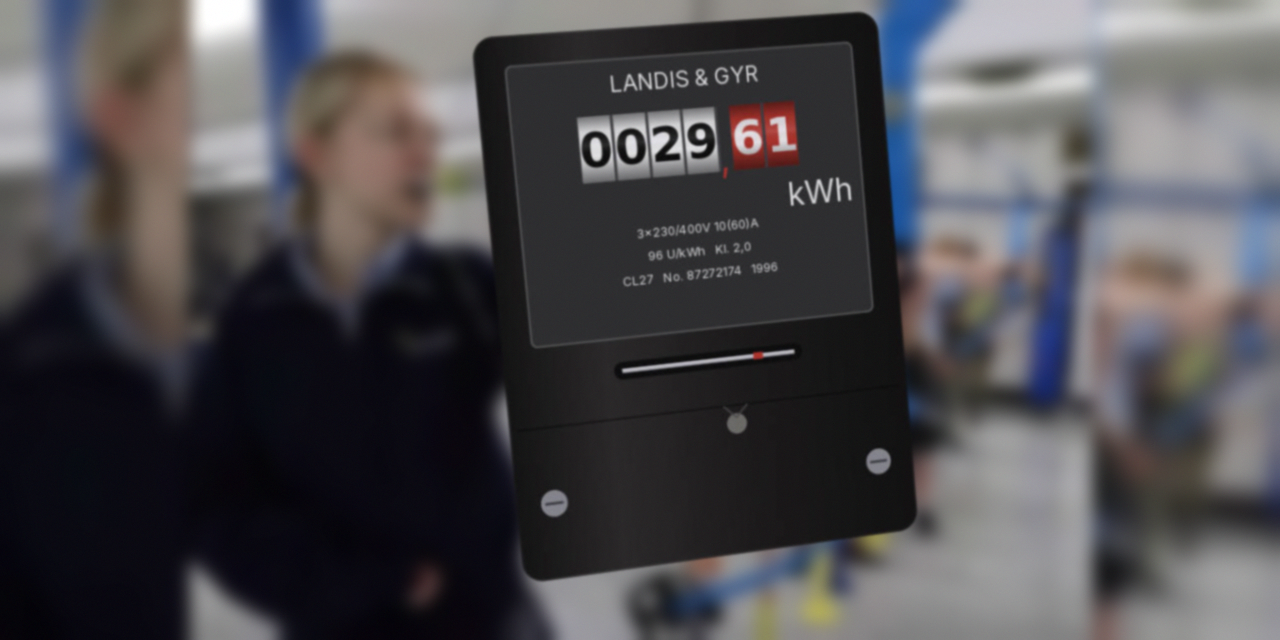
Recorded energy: 29.61 kWh
